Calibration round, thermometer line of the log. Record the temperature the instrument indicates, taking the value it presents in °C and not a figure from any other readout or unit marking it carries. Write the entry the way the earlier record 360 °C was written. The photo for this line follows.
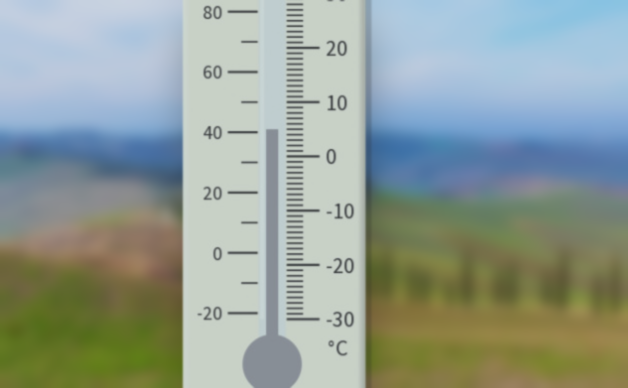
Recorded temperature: 5 °C
